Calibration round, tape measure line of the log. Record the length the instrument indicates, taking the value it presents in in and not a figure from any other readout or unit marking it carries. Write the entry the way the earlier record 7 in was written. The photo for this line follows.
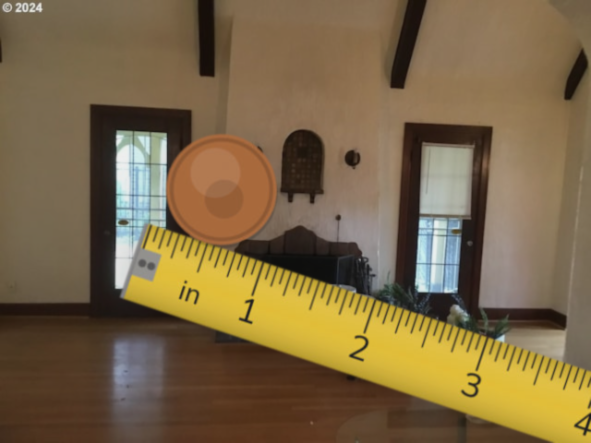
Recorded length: 0.9375 in
